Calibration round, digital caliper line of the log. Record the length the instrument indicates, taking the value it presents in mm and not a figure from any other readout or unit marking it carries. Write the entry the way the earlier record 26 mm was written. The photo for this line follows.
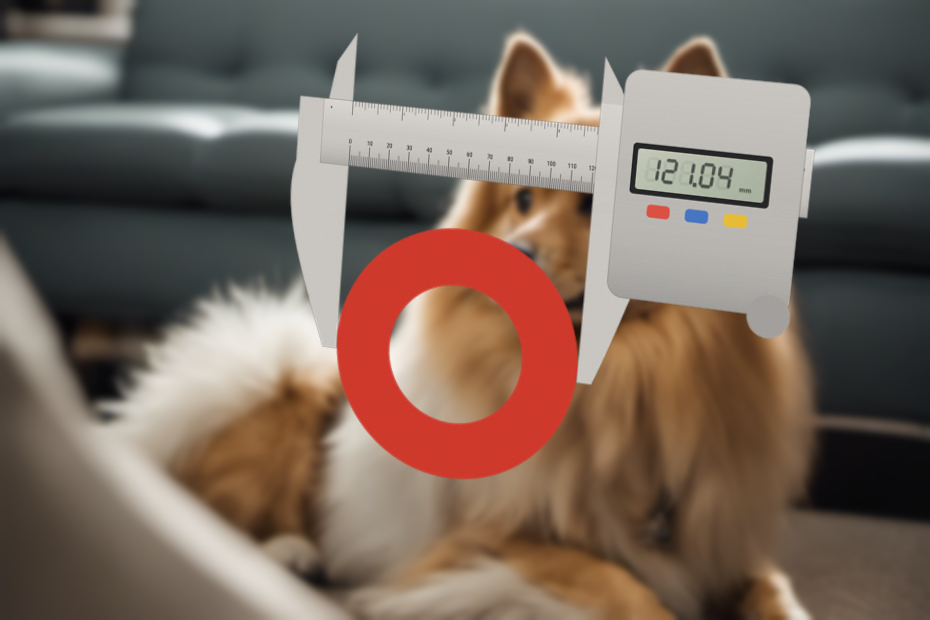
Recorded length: 121.04 mm
